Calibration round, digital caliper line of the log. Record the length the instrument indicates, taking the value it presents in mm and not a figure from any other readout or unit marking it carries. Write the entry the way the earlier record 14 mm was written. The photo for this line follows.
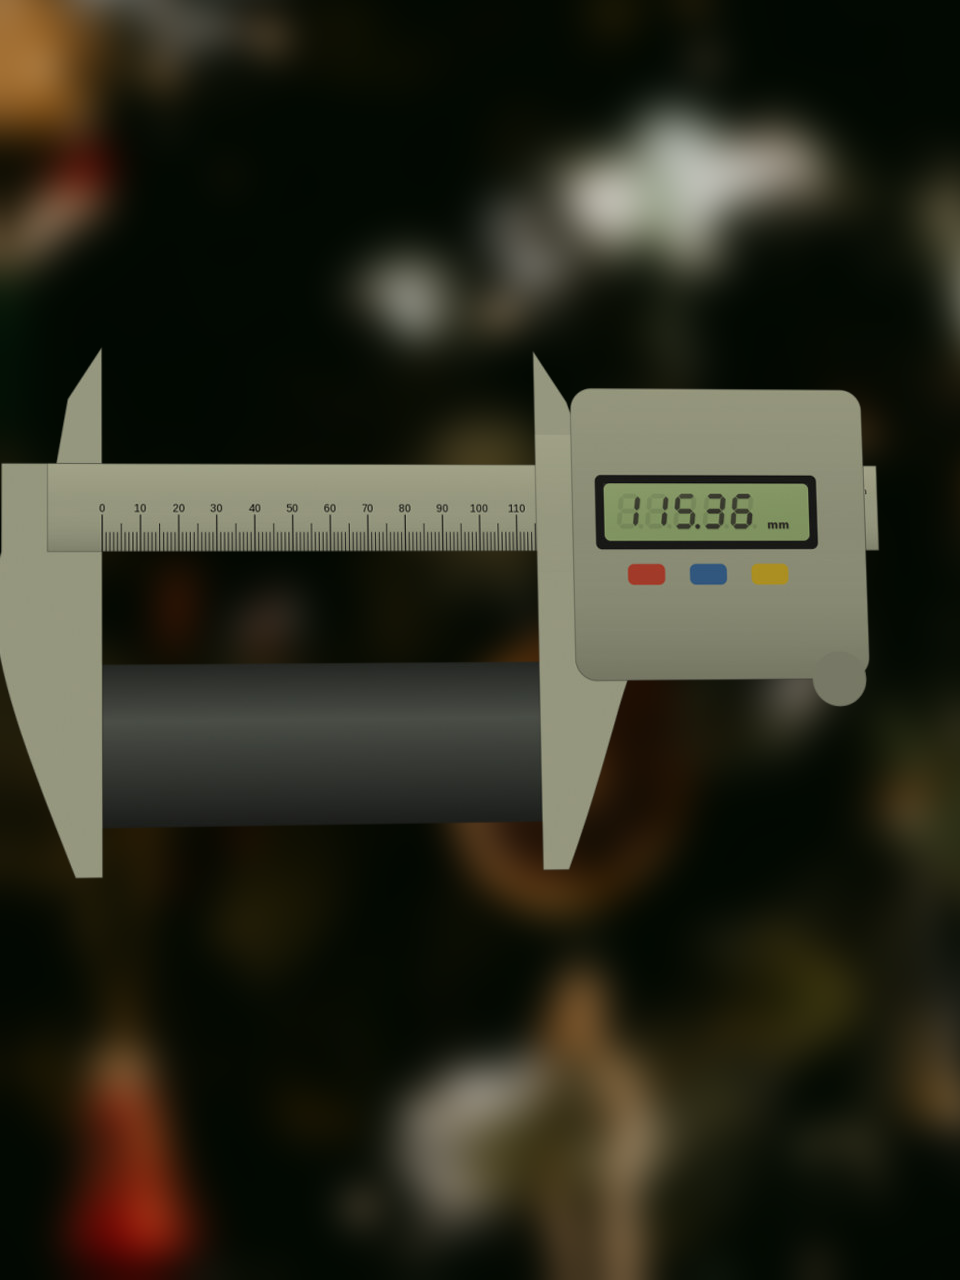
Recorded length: 115.36 mm
